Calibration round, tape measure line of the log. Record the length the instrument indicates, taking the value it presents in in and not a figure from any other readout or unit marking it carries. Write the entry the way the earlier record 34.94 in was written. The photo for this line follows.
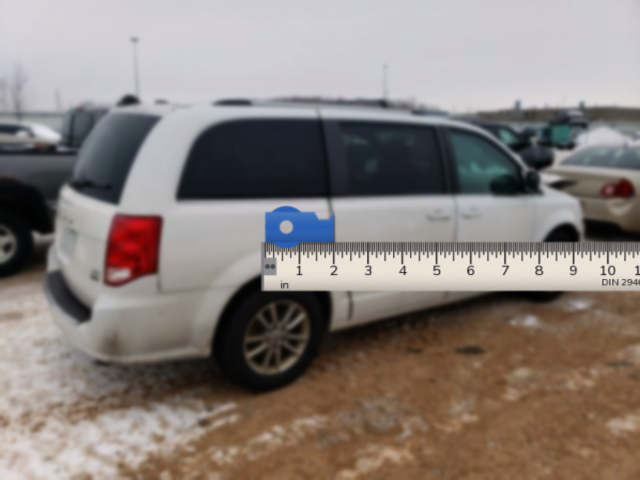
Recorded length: 2 in
